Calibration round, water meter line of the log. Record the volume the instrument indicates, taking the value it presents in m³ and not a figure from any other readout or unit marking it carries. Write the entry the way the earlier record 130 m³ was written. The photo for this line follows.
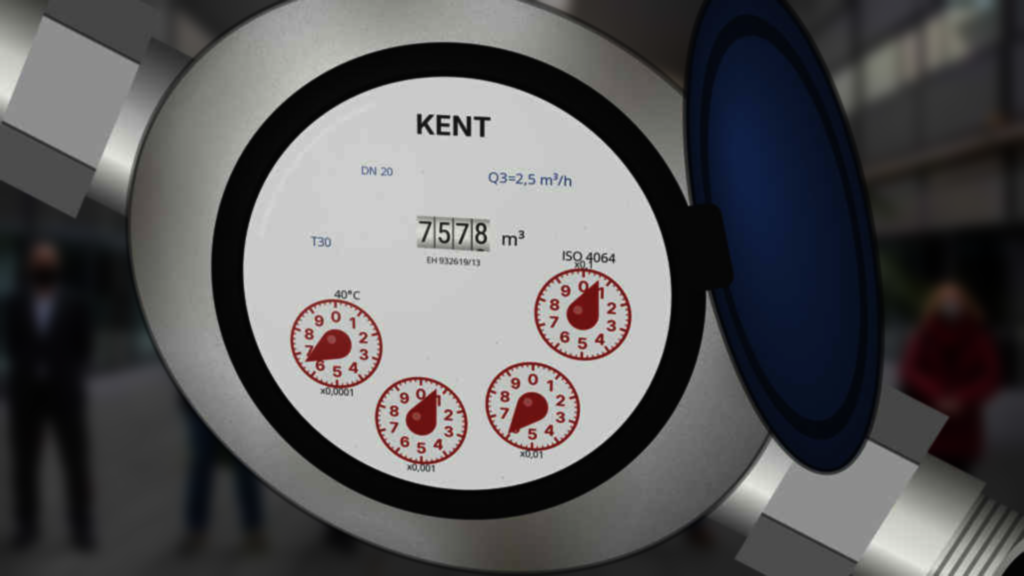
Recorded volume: 7578.0606 m³
